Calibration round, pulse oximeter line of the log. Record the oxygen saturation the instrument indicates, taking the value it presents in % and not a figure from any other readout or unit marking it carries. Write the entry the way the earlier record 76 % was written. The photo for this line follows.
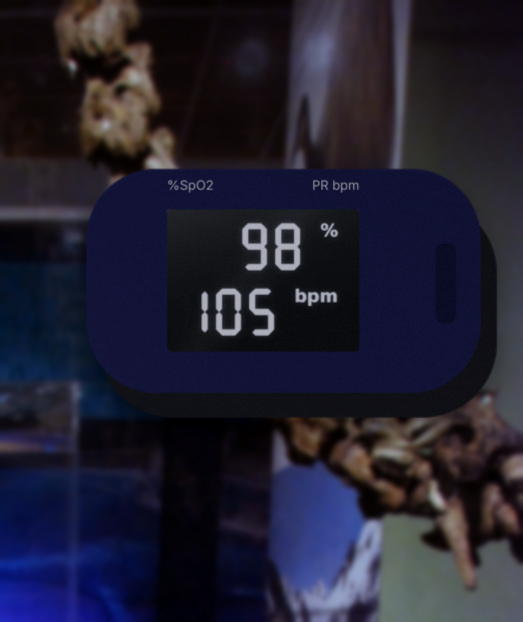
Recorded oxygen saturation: 98 %
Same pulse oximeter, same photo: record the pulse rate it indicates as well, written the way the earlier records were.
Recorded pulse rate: 105 bpm
